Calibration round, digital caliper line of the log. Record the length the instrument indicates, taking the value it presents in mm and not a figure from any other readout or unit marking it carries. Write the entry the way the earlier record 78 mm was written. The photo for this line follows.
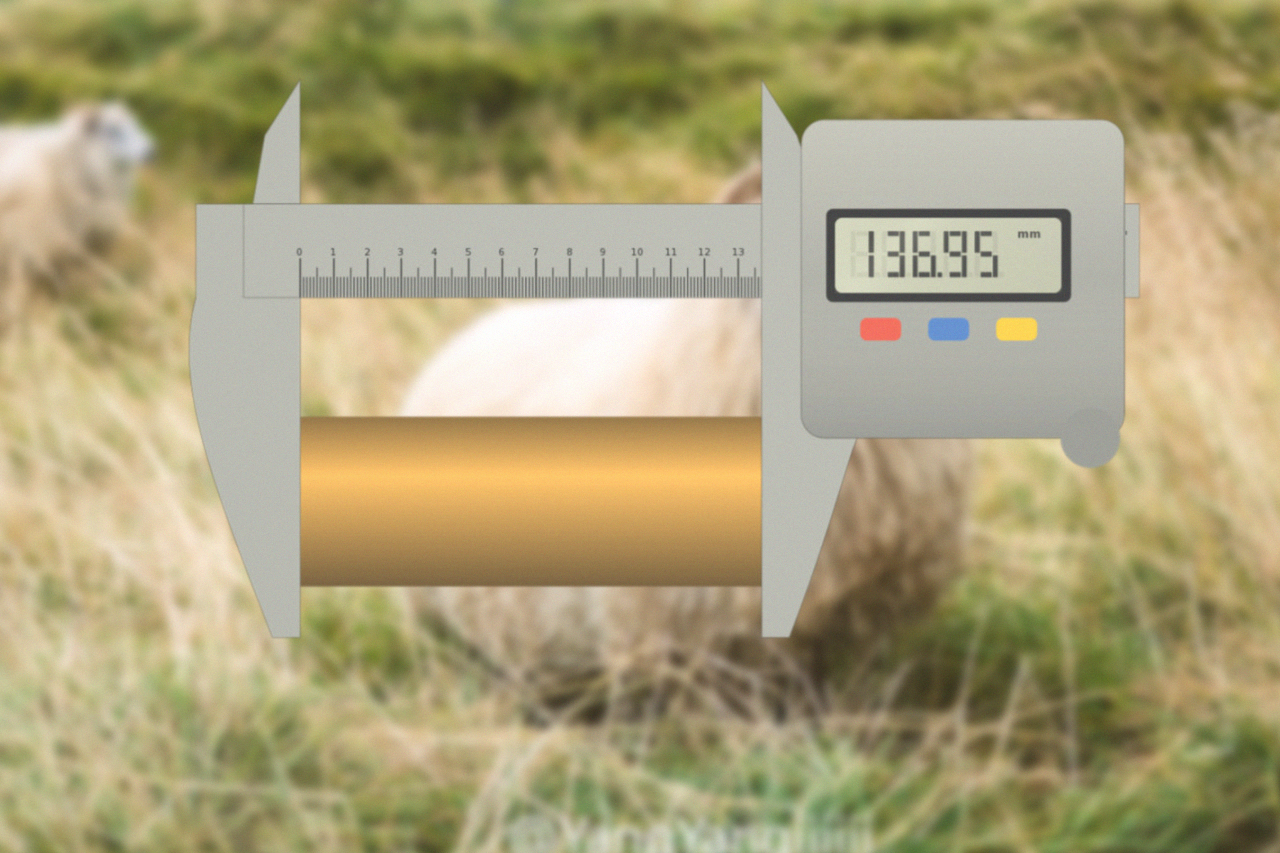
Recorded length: 136.95 mm
